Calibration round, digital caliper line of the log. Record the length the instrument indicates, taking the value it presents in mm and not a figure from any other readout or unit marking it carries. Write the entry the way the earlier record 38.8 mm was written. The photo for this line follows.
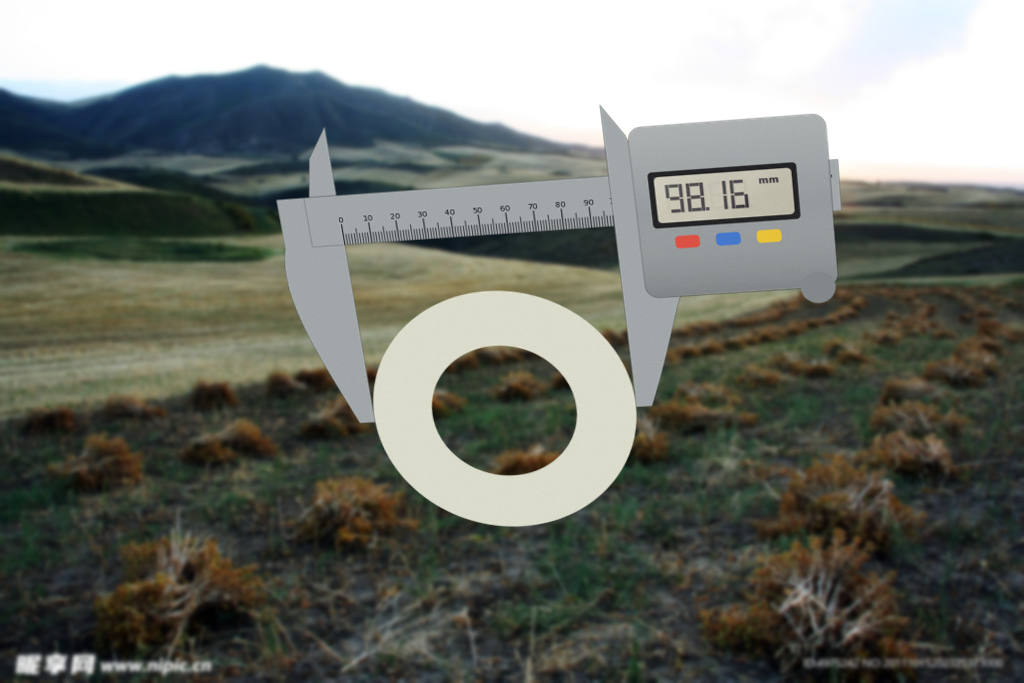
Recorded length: 98.16 mm
